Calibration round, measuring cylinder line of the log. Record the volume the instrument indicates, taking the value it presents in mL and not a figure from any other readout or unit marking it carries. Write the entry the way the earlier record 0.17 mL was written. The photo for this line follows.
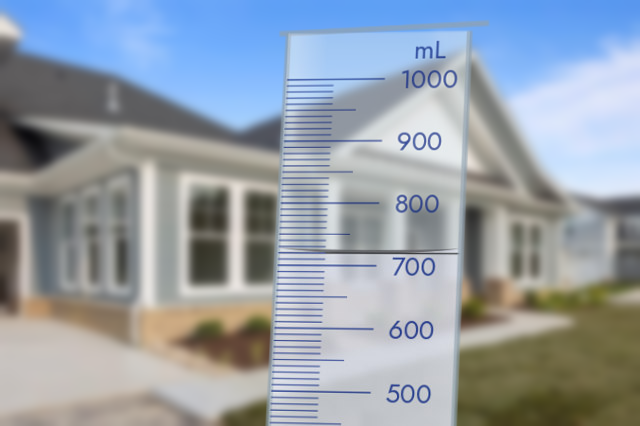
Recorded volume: 720 mL
